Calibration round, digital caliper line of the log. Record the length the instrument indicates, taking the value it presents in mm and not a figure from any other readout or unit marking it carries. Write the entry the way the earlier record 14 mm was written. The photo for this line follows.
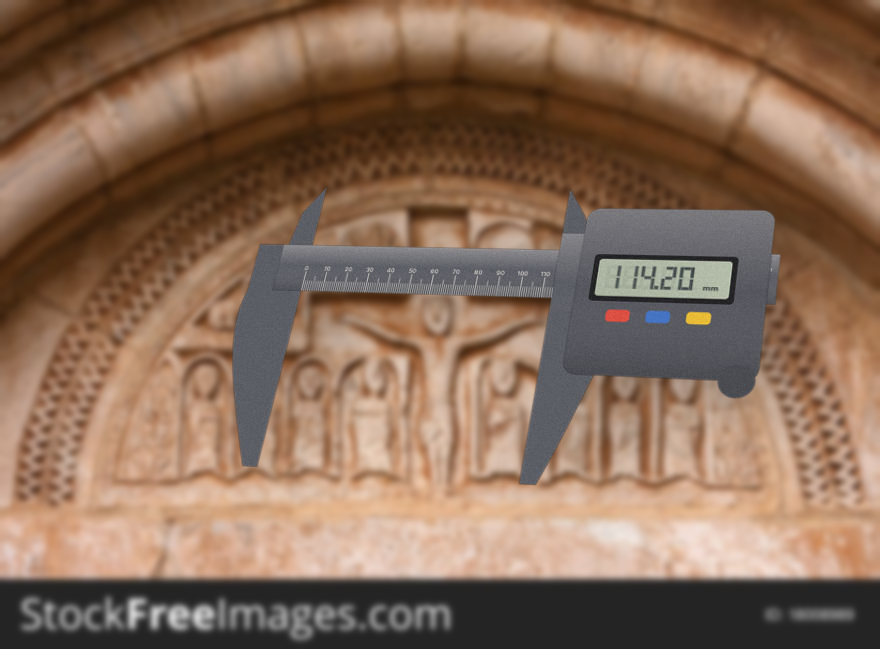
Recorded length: 114.20 mm
